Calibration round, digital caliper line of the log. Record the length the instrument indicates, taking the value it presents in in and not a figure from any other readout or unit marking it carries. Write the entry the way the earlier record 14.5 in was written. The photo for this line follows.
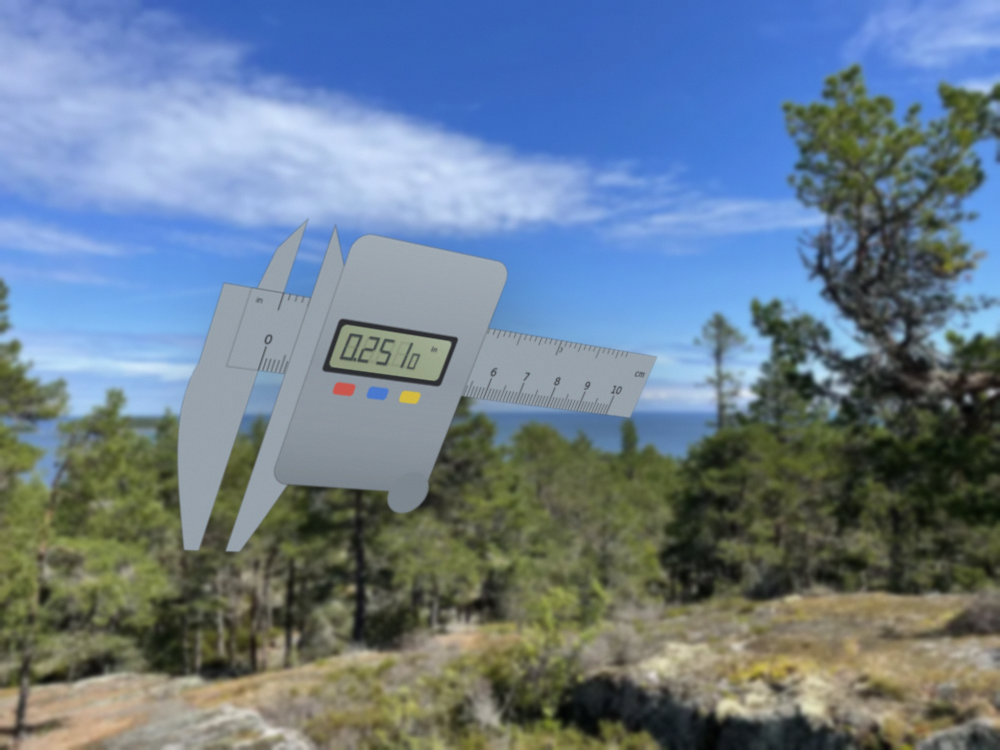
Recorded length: 0.2510 in
